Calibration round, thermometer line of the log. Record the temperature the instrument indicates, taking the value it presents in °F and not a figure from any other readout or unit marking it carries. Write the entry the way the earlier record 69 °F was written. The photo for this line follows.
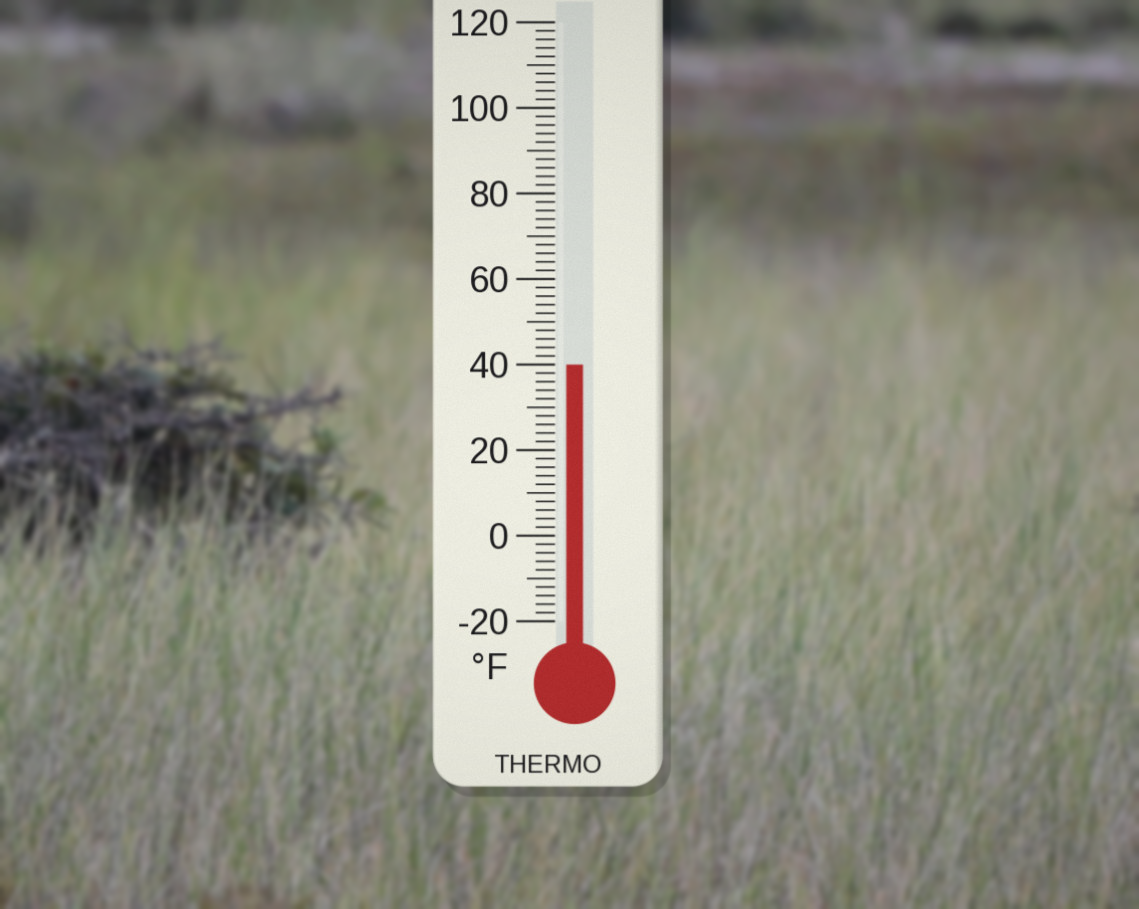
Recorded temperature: 40 °F
